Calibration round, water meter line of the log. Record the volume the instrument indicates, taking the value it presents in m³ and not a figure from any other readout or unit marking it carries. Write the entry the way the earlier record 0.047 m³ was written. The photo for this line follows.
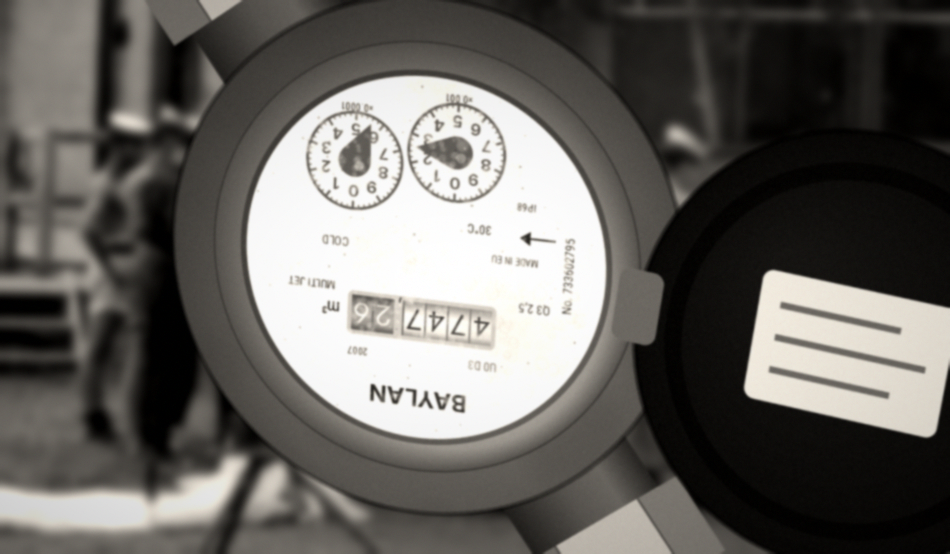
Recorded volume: 4747.2625 m³
